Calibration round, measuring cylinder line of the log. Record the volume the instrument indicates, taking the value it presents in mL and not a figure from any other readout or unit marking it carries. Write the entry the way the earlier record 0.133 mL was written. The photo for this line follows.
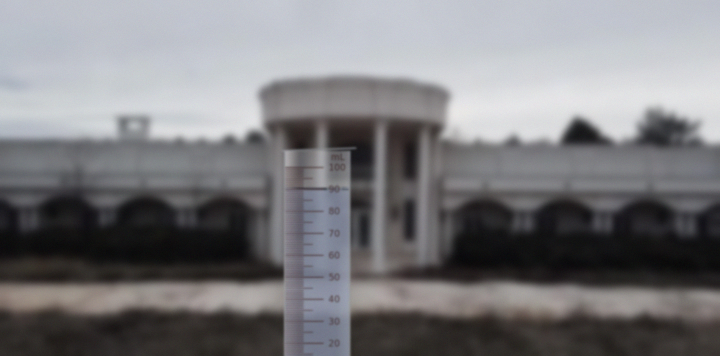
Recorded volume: 90 mL
